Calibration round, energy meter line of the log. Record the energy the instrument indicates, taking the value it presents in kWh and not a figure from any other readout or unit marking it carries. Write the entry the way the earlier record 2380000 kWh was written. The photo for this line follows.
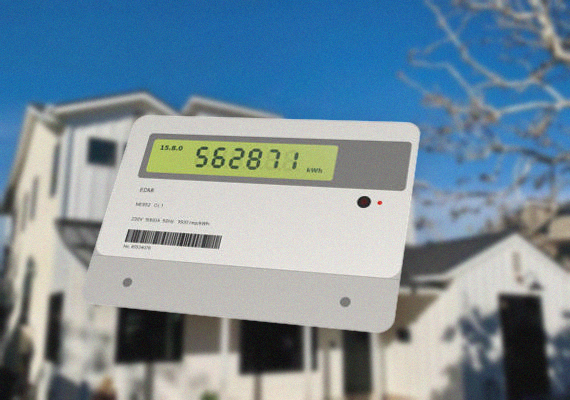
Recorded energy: 562871 kWh
